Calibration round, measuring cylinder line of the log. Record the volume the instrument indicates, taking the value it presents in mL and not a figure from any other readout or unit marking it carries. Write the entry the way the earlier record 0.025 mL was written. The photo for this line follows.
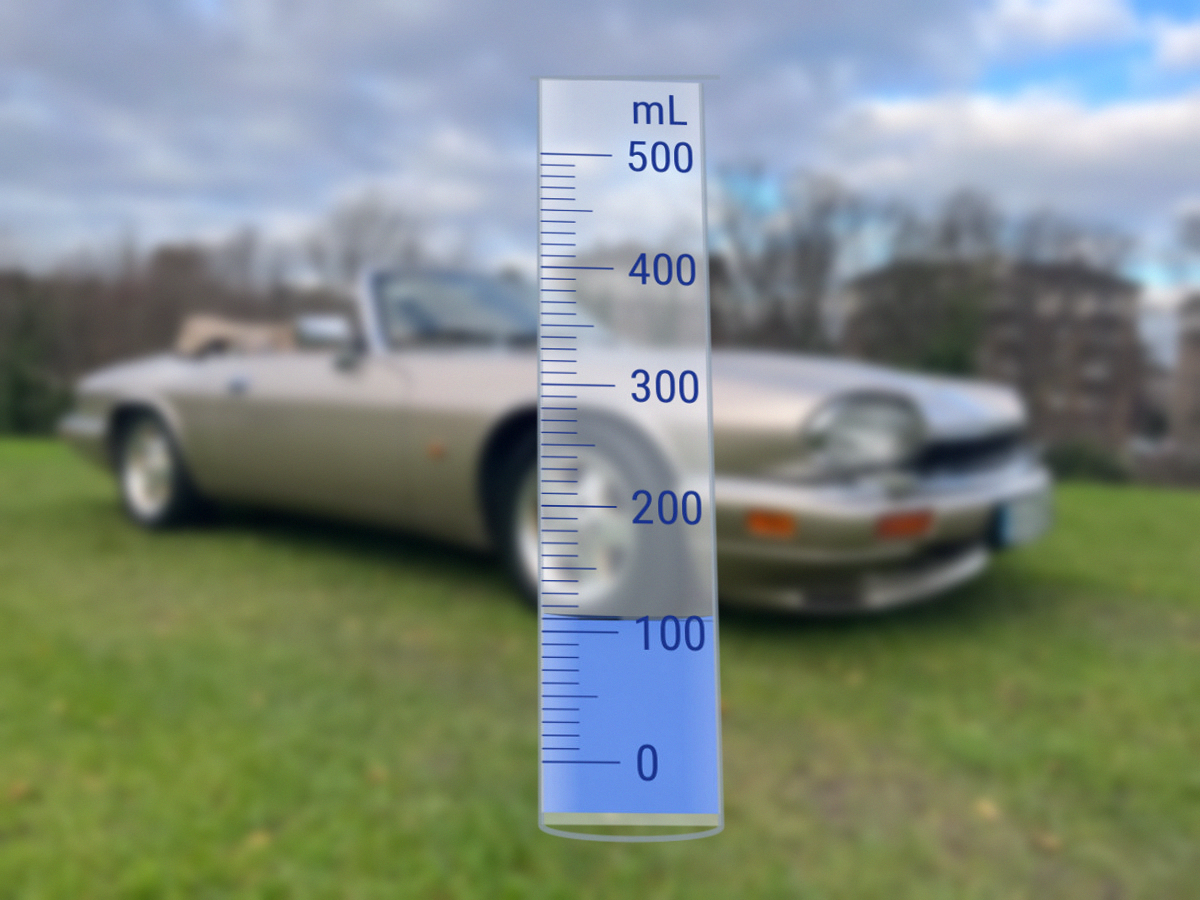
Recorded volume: 110 mL
